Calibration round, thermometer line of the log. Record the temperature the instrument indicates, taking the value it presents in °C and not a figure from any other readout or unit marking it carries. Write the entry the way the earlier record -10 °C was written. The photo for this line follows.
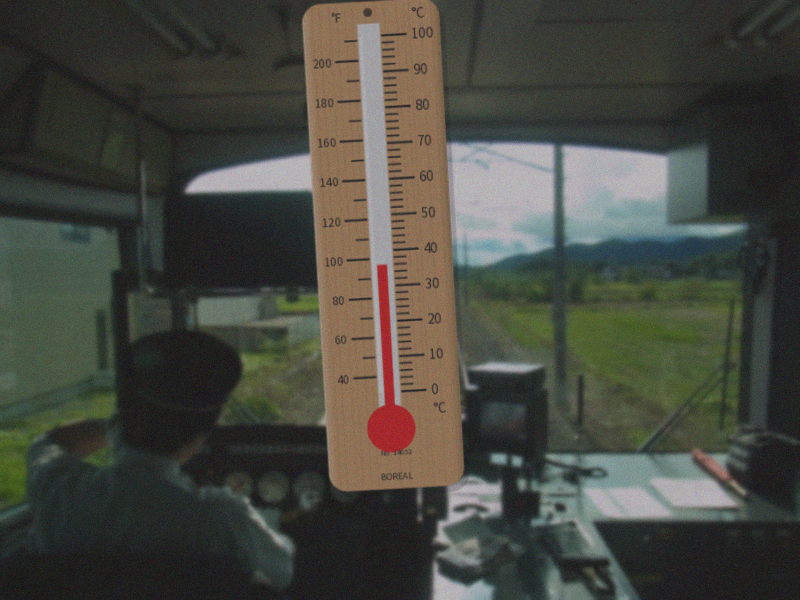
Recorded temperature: 36 °C
